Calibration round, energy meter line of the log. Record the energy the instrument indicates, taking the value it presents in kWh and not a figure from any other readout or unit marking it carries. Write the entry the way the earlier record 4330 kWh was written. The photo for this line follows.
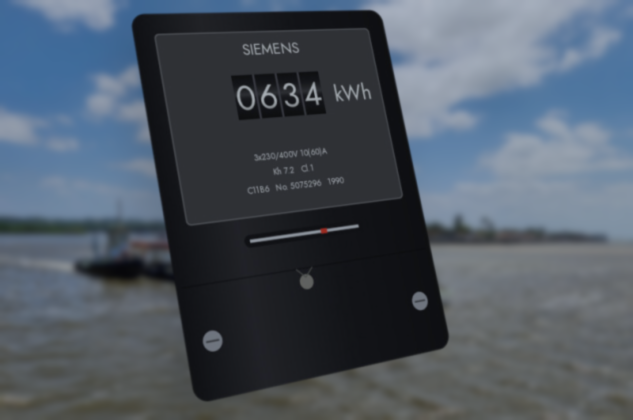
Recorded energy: 634 kWh
